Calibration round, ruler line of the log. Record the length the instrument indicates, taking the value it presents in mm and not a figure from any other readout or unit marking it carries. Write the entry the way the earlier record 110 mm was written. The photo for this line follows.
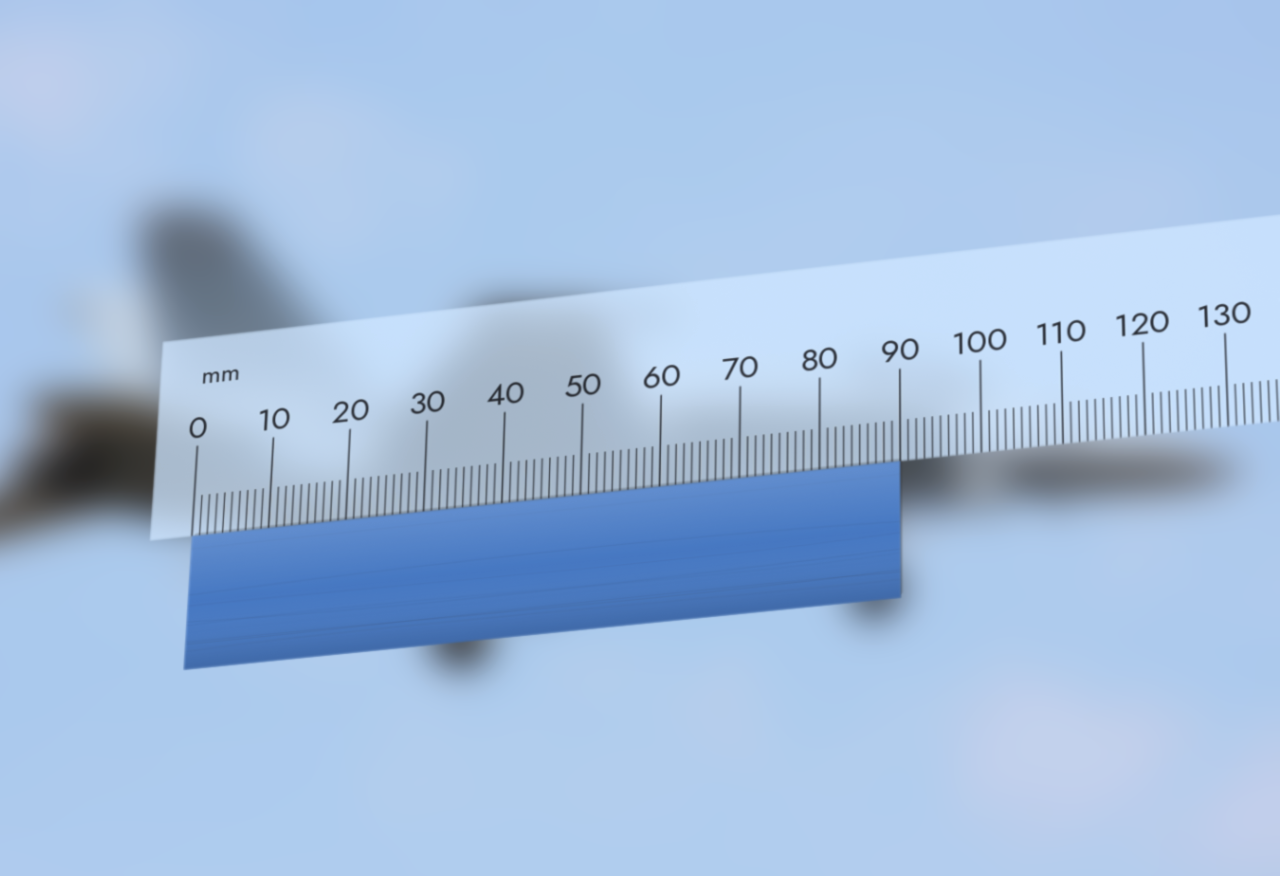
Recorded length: 90 mm
